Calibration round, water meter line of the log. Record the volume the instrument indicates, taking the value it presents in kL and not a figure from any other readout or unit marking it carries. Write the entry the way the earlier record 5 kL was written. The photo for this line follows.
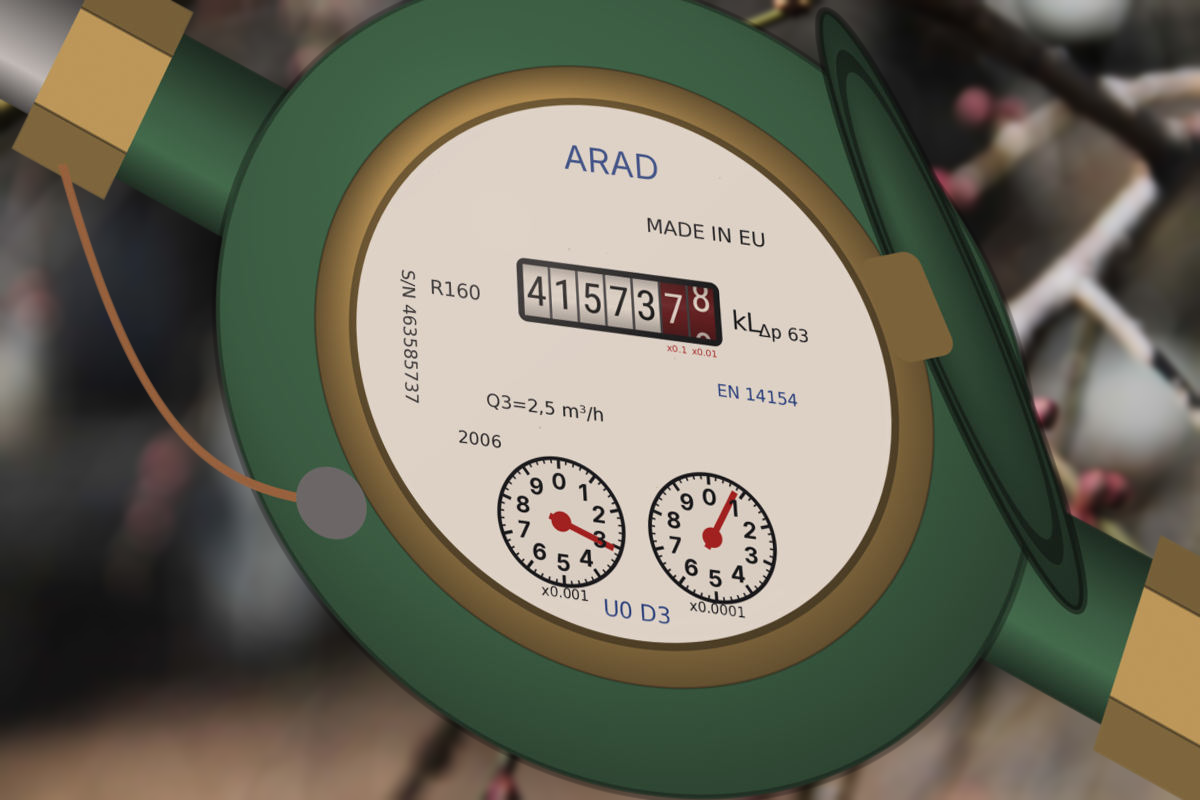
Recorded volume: 41573.7830 kL
